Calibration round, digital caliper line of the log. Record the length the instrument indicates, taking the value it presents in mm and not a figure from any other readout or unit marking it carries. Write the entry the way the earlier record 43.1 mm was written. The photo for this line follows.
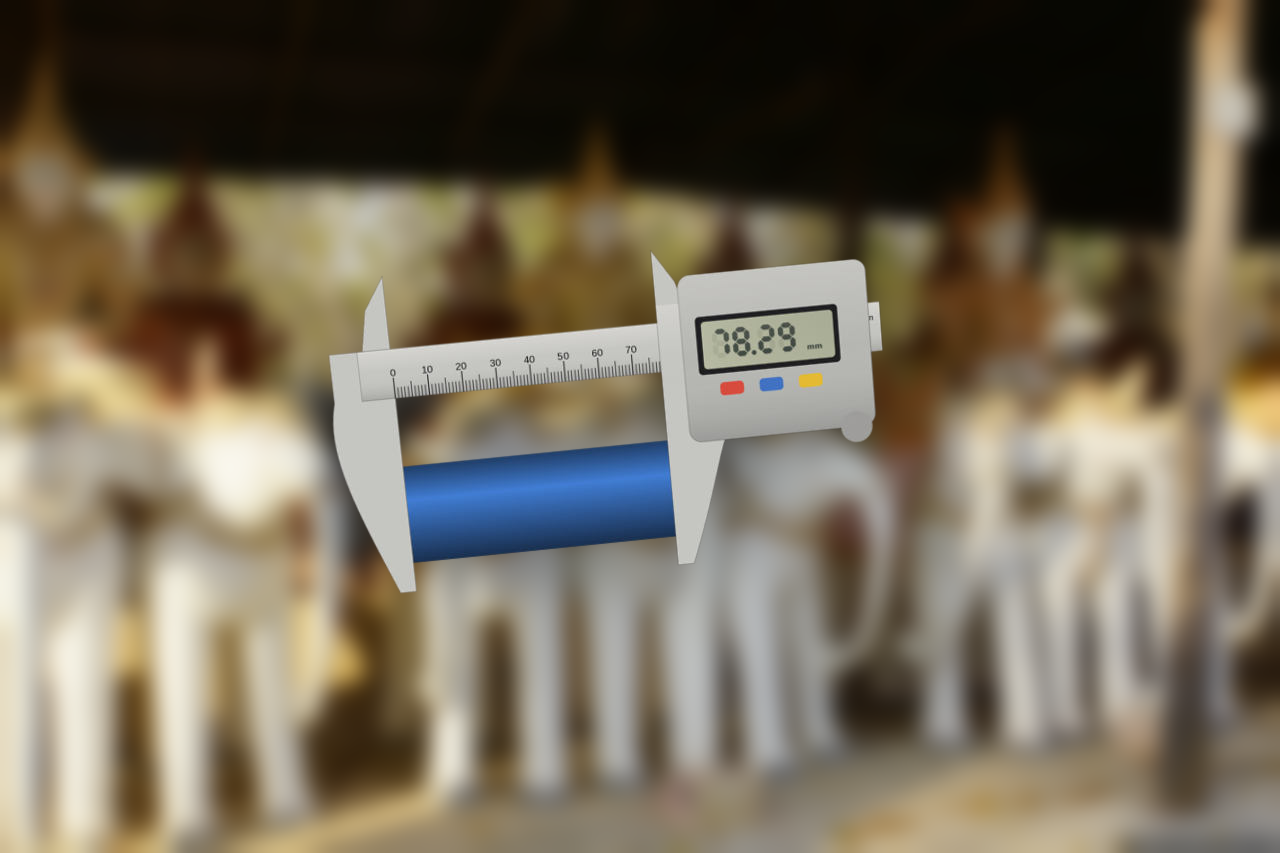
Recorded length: 78.29 mm
